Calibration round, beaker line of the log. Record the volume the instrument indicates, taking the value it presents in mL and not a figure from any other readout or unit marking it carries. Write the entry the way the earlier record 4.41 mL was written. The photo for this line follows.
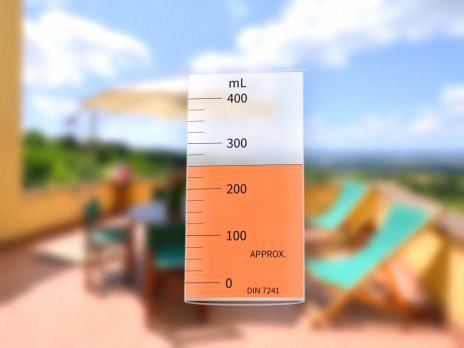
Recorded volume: 250 mL
